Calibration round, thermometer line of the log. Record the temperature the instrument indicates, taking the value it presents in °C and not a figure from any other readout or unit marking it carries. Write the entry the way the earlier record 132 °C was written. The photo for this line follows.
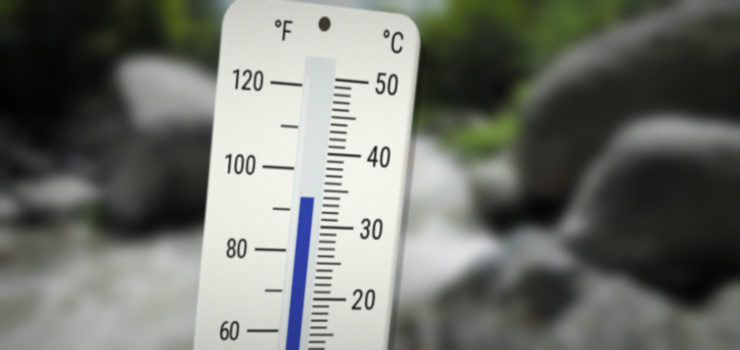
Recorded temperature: 34 °C
